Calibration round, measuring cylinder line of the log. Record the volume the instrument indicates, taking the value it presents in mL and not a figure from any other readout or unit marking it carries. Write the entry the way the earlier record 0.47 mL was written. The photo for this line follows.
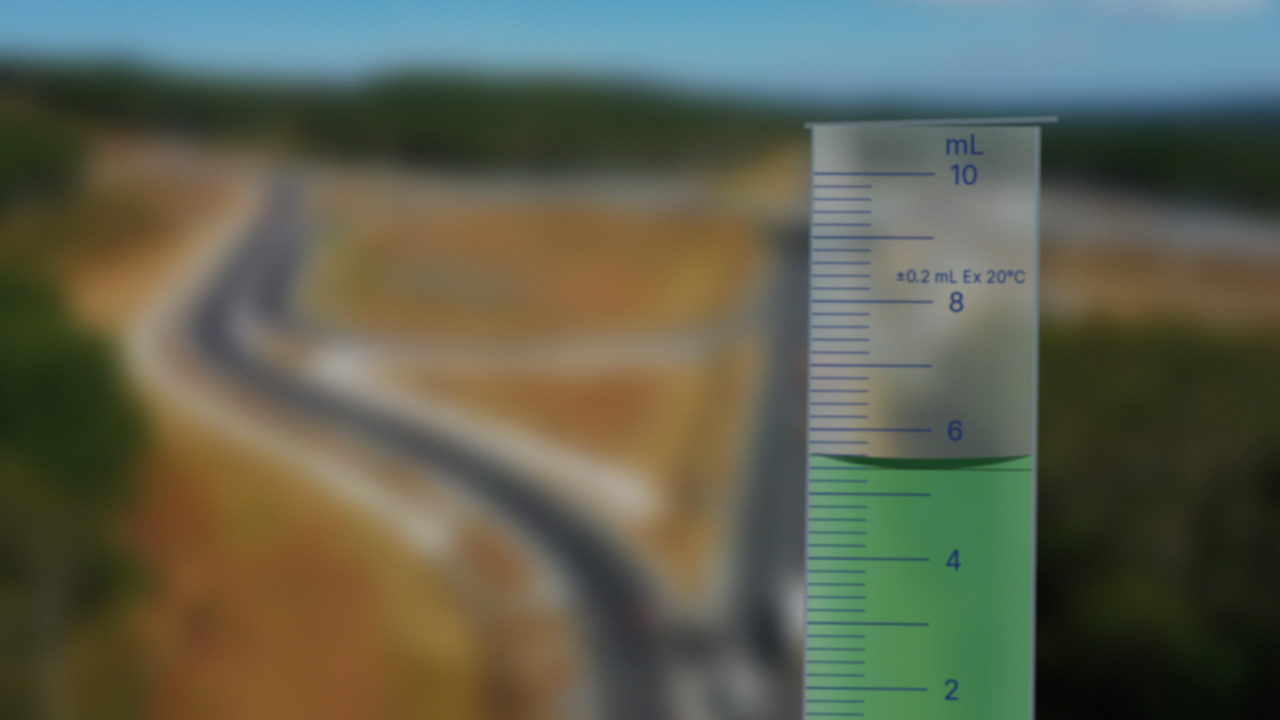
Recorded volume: 5.4 mL
